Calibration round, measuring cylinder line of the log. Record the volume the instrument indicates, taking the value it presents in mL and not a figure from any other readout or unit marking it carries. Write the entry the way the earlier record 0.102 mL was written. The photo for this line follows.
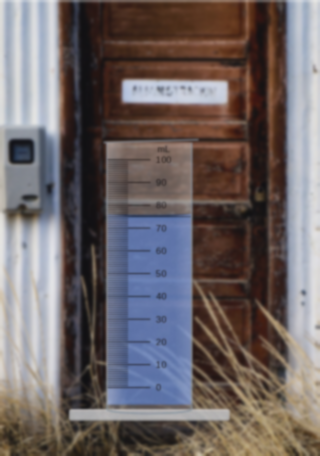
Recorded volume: 75 mL
